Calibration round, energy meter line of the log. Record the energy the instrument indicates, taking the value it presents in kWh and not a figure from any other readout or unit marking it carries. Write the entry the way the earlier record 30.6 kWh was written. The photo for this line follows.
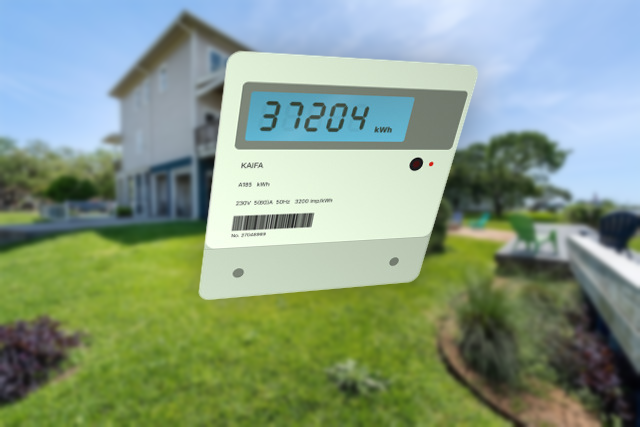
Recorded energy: 37204 kWh
